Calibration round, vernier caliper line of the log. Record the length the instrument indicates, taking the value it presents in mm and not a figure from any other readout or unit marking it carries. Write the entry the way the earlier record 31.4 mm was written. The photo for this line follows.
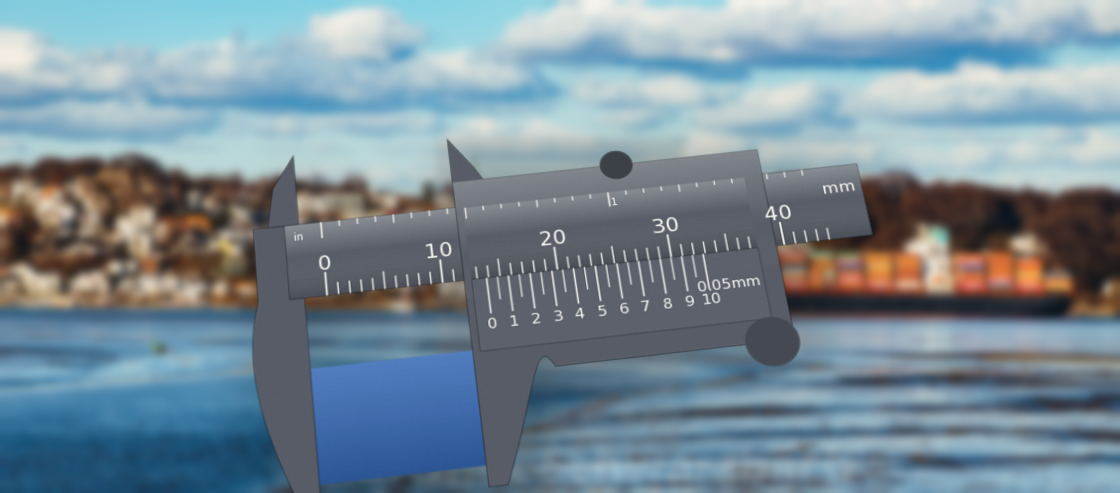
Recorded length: 13.8 mm
